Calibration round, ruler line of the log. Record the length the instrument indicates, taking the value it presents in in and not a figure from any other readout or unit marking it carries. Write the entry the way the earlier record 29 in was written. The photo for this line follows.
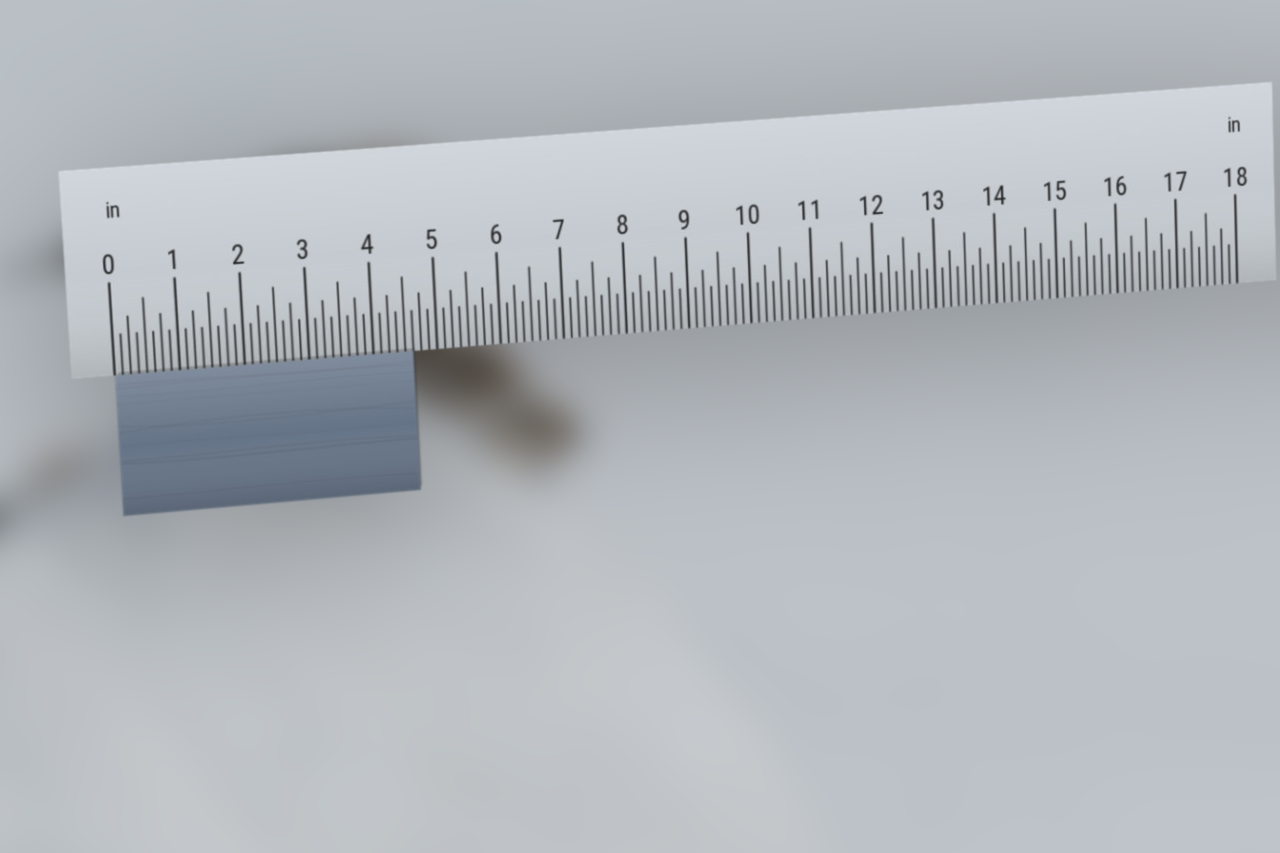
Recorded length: 4.625 in
